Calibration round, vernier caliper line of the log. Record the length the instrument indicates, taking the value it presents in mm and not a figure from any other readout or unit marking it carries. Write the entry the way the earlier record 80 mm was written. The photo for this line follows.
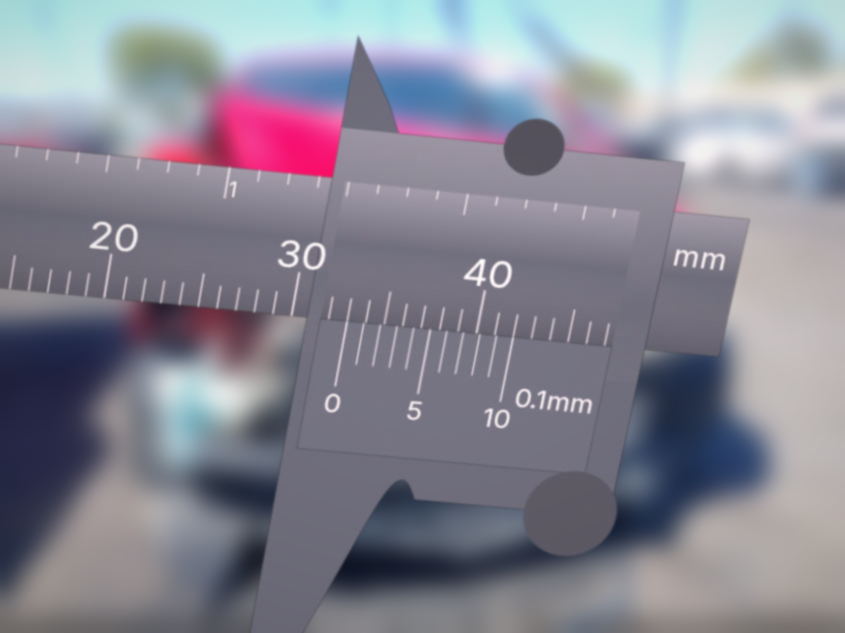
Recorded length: 33.0 mm
